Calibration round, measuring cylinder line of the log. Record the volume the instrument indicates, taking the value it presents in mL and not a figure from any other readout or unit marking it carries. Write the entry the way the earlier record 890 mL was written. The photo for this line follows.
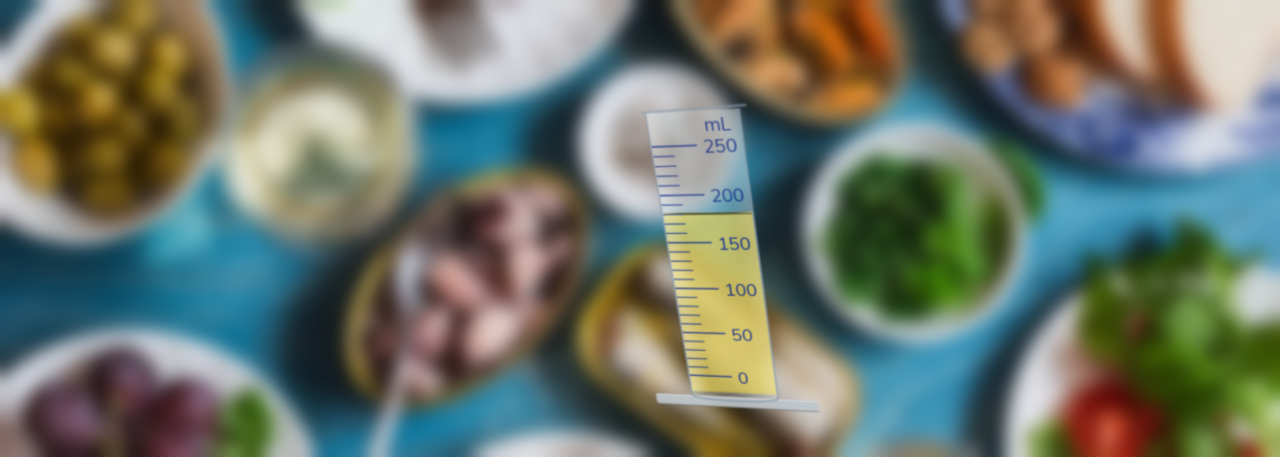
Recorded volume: 180 mL
